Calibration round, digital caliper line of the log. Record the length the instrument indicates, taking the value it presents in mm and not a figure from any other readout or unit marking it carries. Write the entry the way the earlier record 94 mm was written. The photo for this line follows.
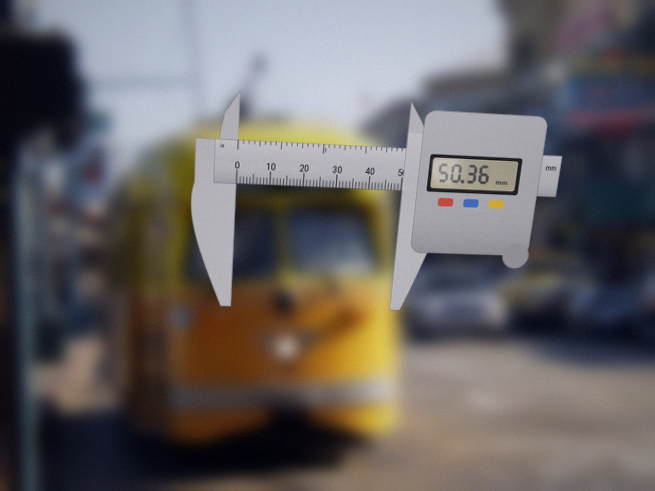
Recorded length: 50.36 mm
